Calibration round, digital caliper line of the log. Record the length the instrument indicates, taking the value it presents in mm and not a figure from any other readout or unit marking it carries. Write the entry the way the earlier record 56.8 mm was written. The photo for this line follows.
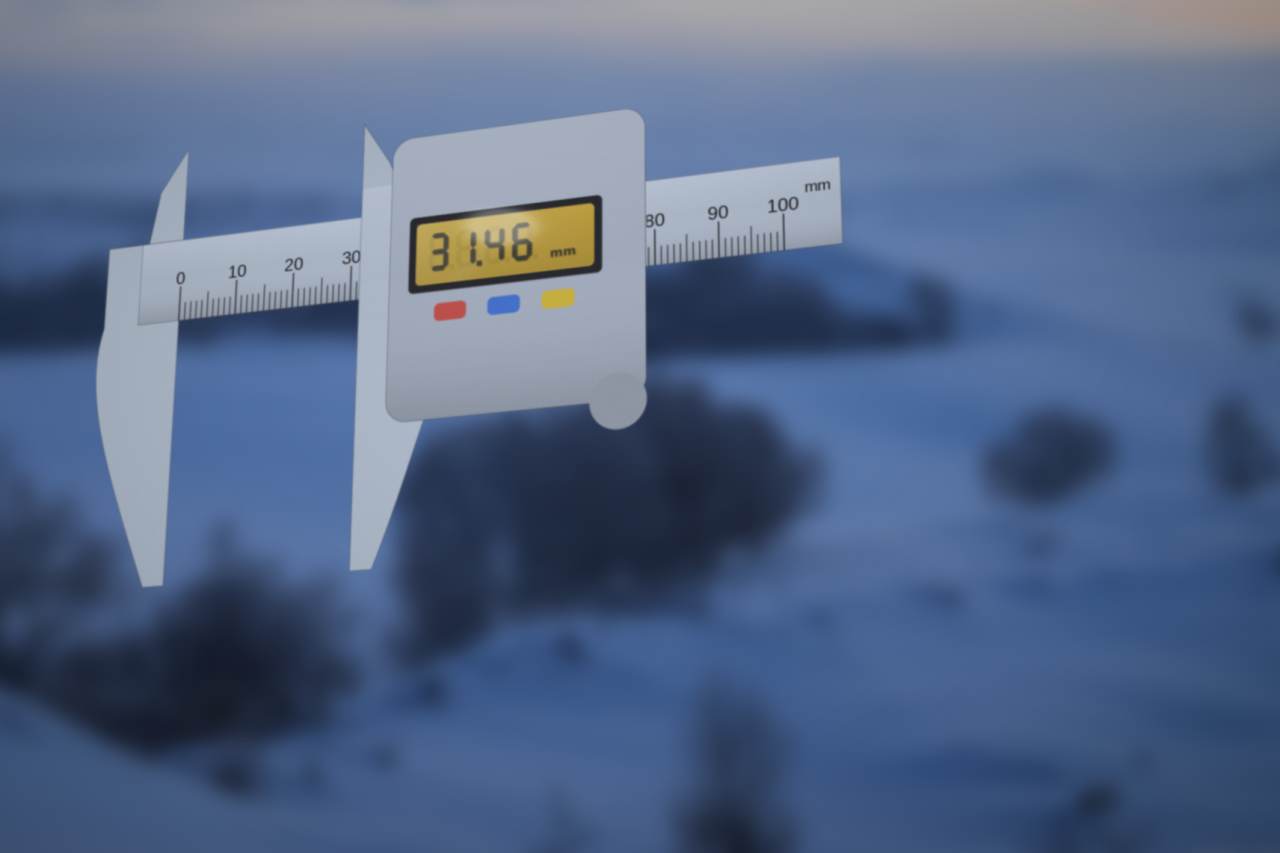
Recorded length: 31.46 mm
